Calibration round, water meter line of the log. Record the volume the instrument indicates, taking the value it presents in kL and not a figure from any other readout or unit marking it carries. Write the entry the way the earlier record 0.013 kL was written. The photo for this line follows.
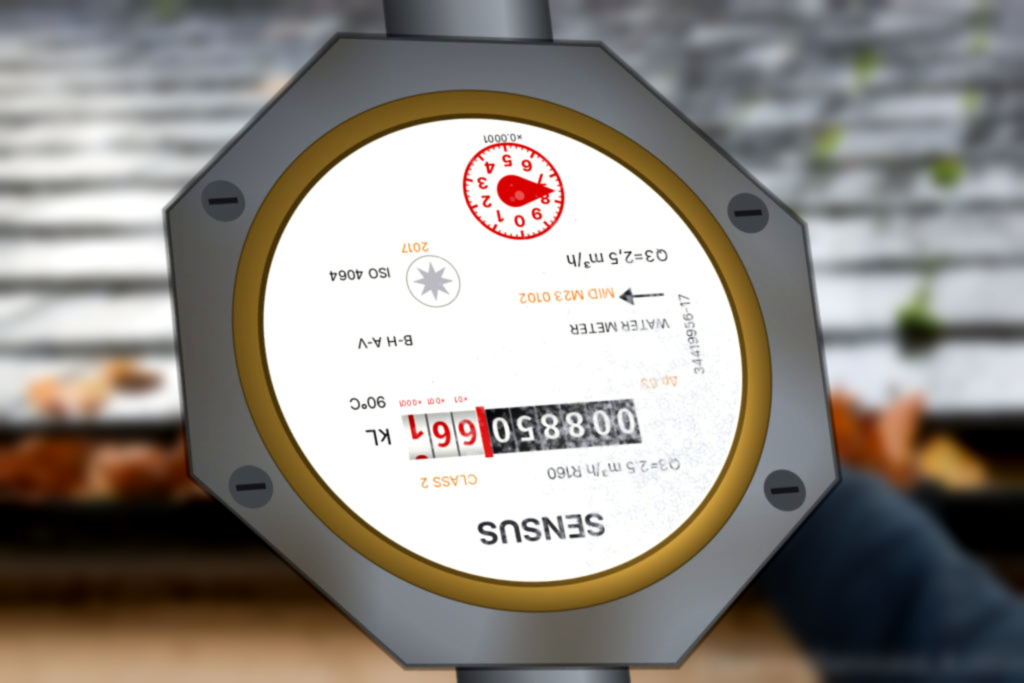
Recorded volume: 8850.6607 kL
